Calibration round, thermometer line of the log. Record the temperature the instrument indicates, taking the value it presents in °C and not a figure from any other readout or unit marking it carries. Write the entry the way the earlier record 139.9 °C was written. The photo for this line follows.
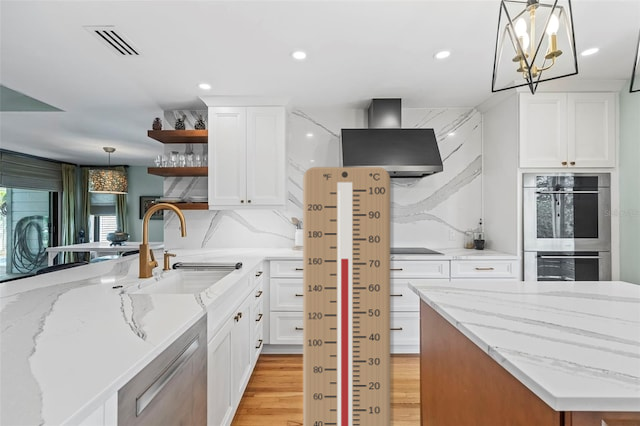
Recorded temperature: 72 °C
